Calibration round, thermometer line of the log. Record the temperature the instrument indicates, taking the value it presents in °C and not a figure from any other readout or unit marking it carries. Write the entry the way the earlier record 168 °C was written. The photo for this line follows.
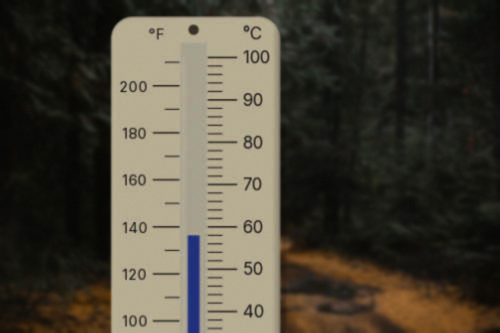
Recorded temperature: 58 °C
